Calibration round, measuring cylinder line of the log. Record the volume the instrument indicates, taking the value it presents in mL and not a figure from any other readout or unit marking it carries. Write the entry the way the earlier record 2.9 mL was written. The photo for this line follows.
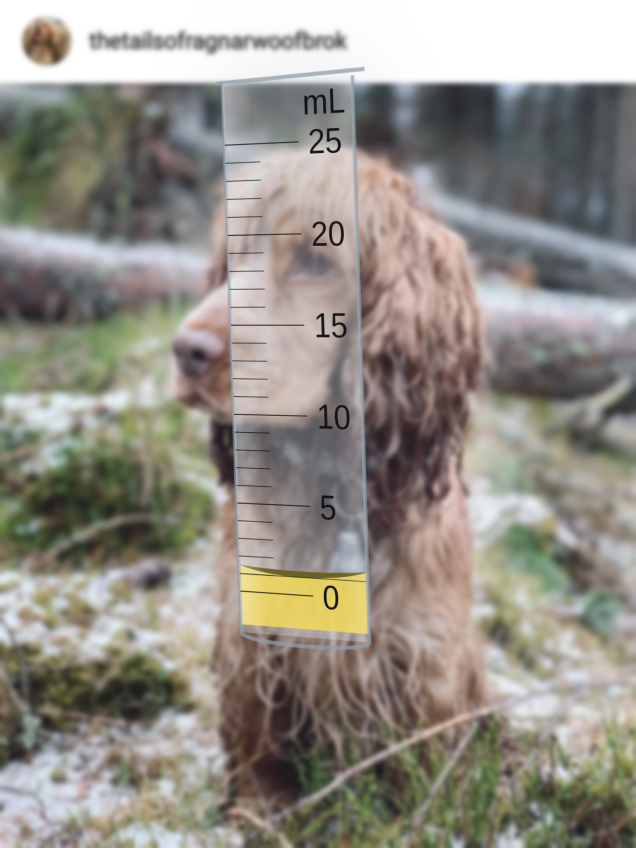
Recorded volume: 1 mL
